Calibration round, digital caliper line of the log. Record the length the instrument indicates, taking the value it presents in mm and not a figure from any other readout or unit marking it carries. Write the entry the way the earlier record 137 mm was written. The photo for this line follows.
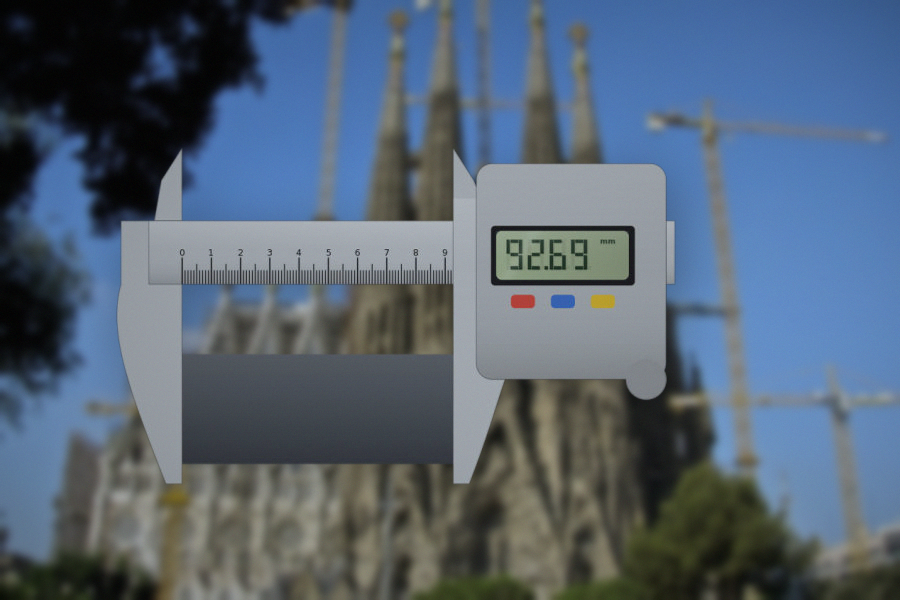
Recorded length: 92.69 mm
